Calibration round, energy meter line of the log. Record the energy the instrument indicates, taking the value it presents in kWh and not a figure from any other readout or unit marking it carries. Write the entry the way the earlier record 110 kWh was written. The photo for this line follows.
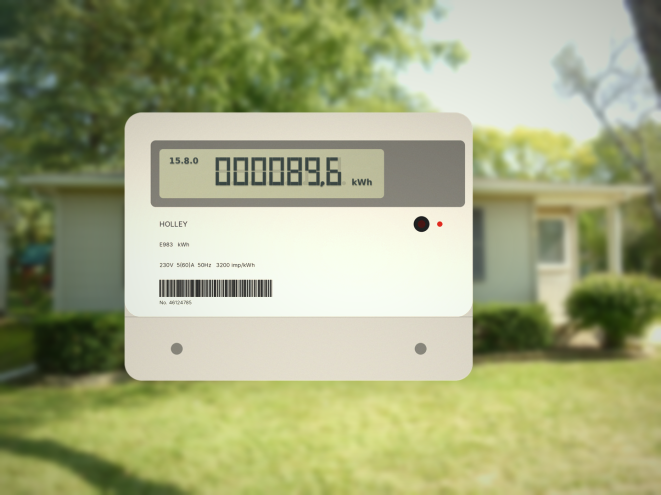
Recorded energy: 89.6 kWh
